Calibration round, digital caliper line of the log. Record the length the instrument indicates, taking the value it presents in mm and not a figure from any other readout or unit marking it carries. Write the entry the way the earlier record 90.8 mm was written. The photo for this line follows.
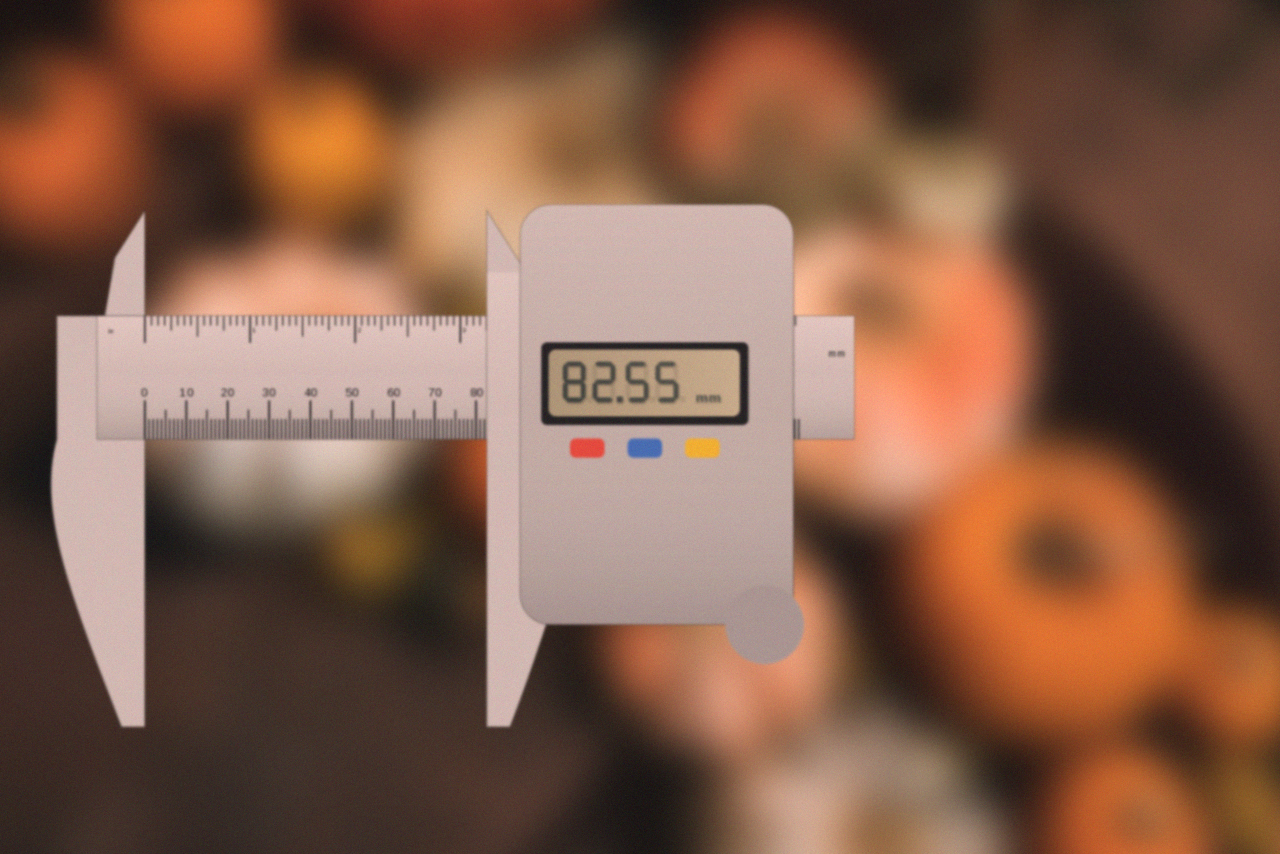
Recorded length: 82.55 mm
